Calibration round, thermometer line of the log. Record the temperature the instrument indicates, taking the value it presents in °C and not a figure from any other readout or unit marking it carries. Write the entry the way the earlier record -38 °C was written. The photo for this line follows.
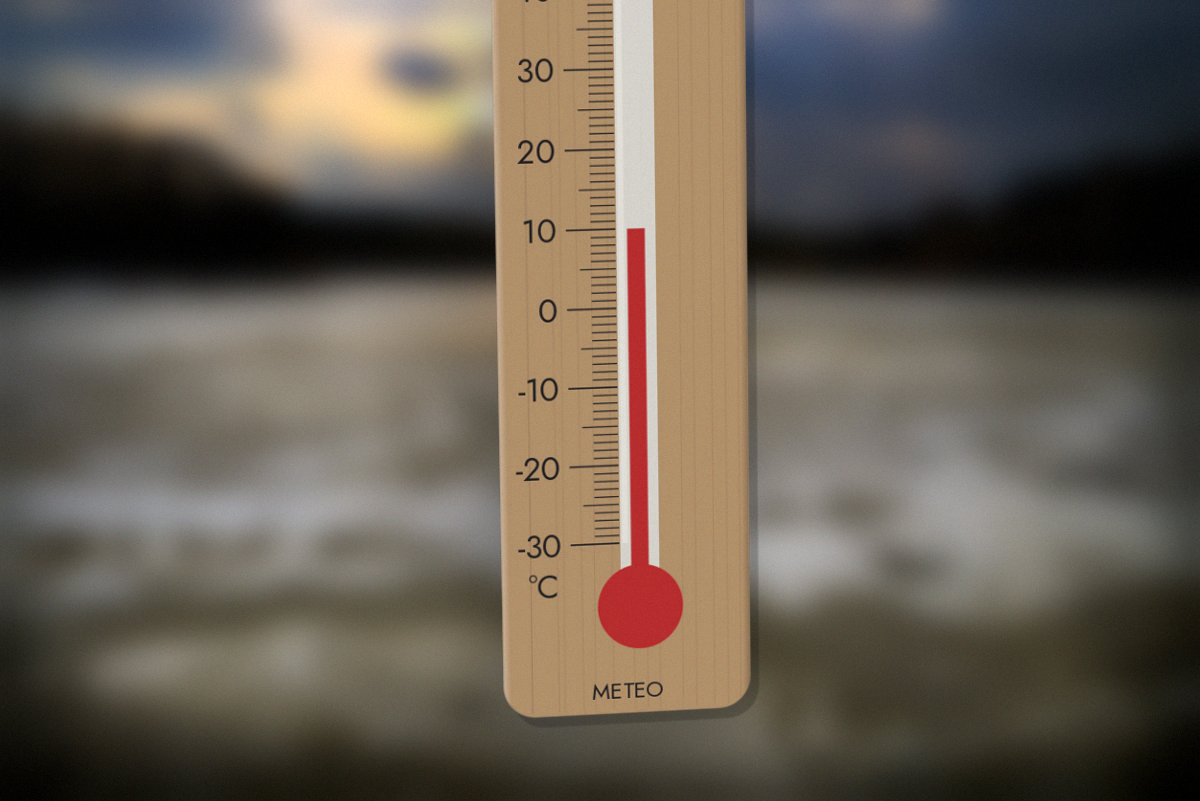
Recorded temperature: 10 °C
